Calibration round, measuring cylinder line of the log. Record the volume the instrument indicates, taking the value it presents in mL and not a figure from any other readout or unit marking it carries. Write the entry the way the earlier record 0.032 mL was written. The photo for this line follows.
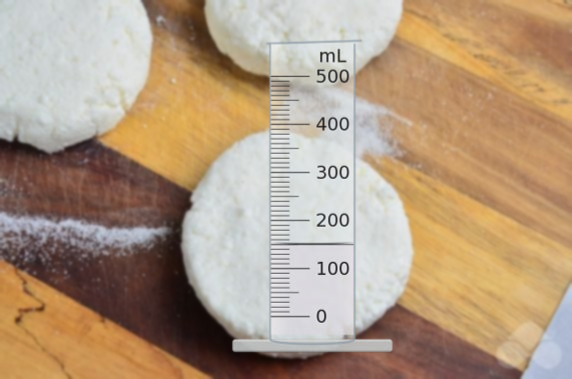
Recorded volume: 150 mL
